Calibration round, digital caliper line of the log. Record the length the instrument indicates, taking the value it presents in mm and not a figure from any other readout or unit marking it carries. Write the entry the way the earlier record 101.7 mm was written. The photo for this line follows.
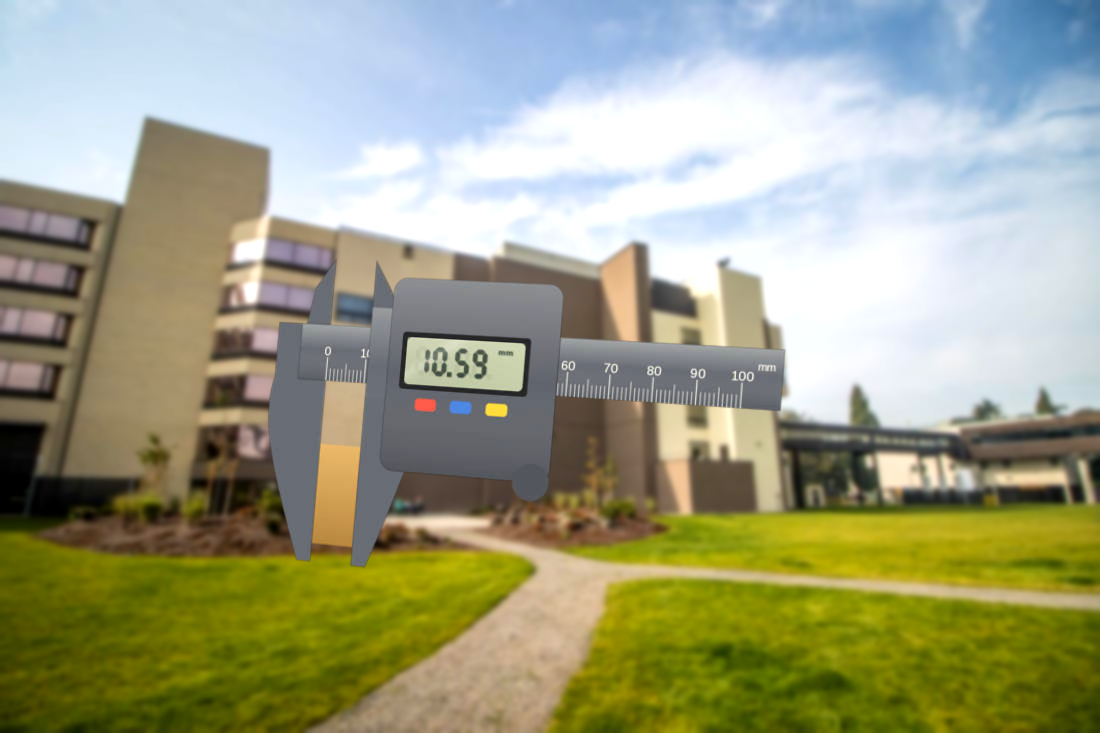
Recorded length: 10.59 mm
